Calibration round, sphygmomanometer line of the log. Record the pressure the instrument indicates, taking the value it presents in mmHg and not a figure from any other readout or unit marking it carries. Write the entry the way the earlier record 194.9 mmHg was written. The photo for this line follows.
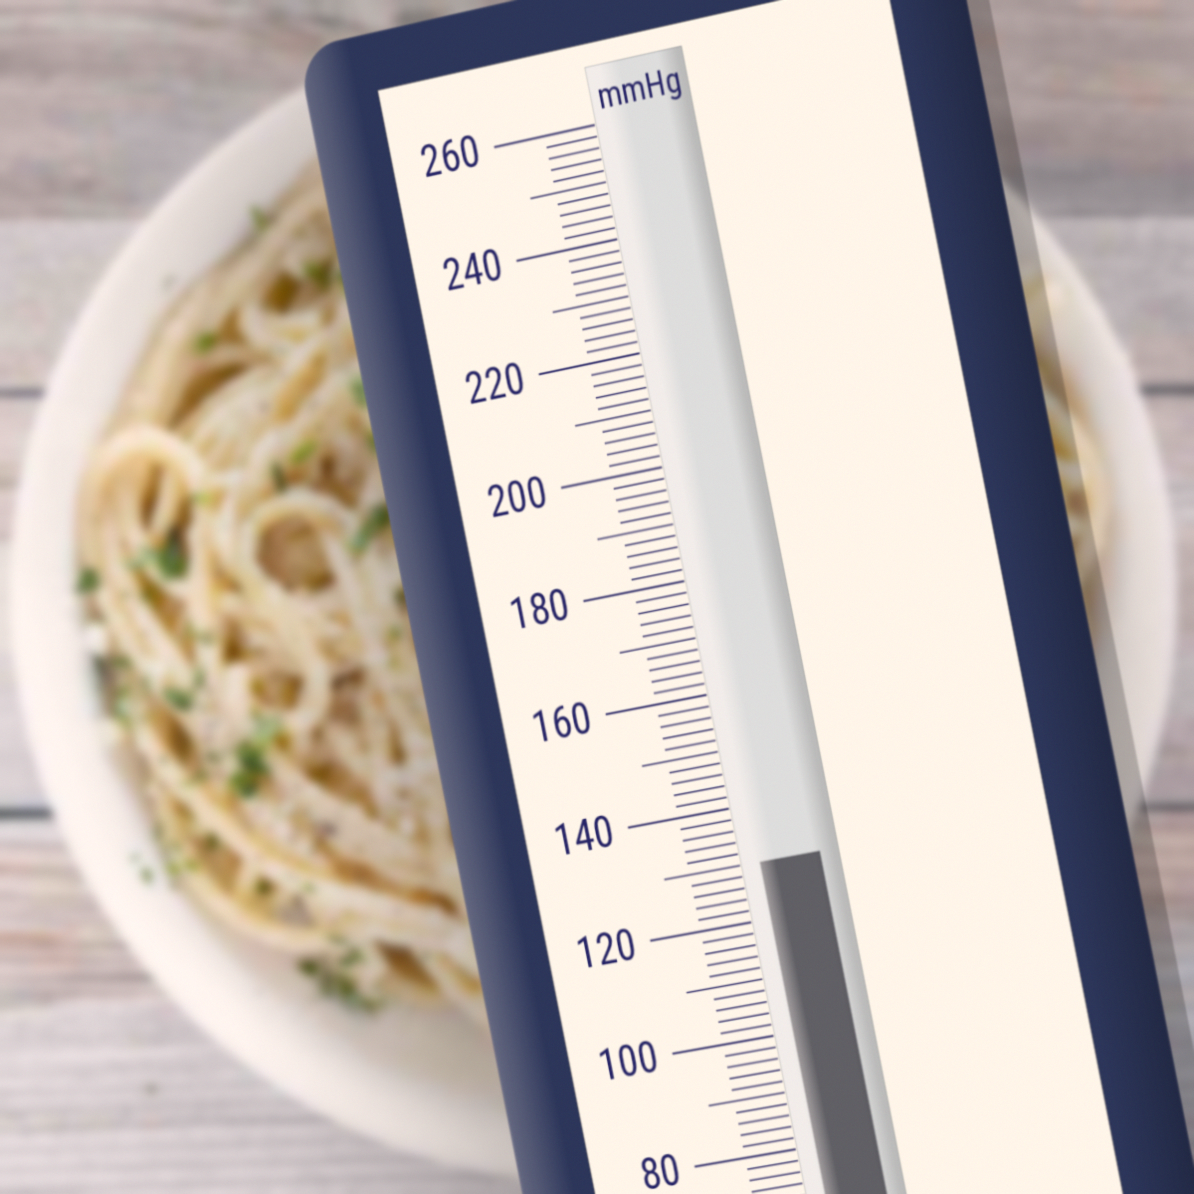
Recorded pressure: 130 mmHg
